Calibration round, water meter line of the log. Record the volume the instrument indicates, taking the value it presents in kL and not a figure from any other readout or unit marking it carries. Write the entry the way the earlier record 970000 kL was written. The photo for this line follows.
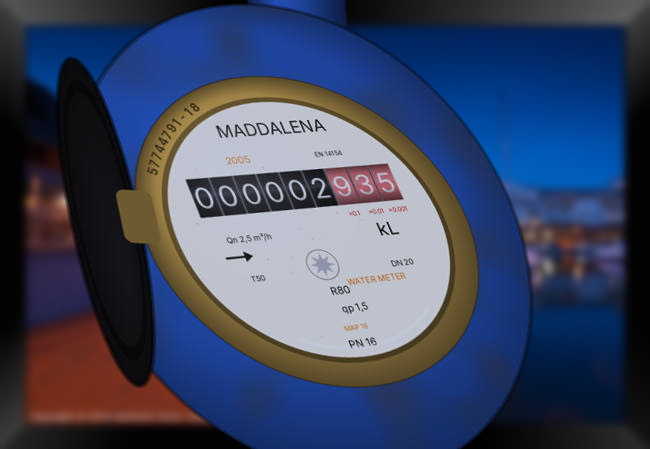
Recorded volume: 2.935 kL
